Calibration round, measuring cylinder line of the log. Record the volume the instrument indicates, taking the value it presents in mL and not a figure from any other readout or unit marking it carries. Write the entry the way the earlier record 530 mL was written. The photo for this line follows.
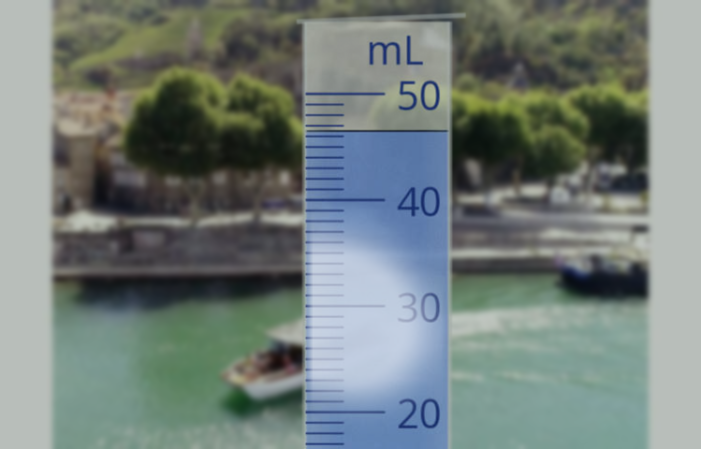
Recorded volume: 46.5 mL
